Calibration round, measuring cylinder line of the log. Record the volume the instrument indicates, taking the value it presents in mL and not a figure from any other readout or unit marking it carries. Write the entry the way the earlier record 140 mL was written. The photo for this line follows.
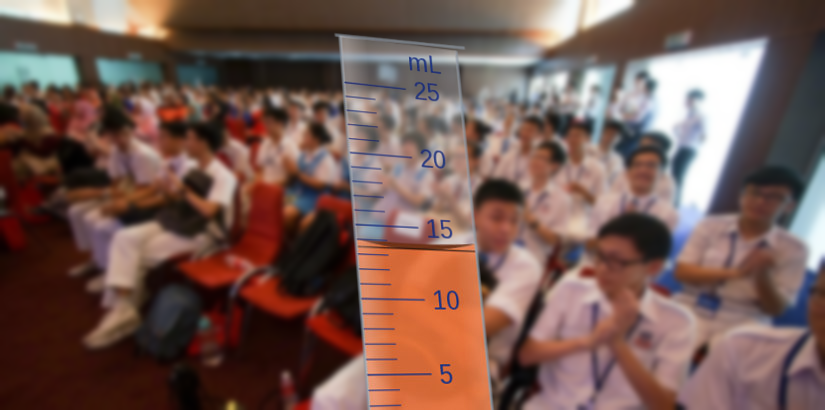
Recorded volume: 13.5 mL
